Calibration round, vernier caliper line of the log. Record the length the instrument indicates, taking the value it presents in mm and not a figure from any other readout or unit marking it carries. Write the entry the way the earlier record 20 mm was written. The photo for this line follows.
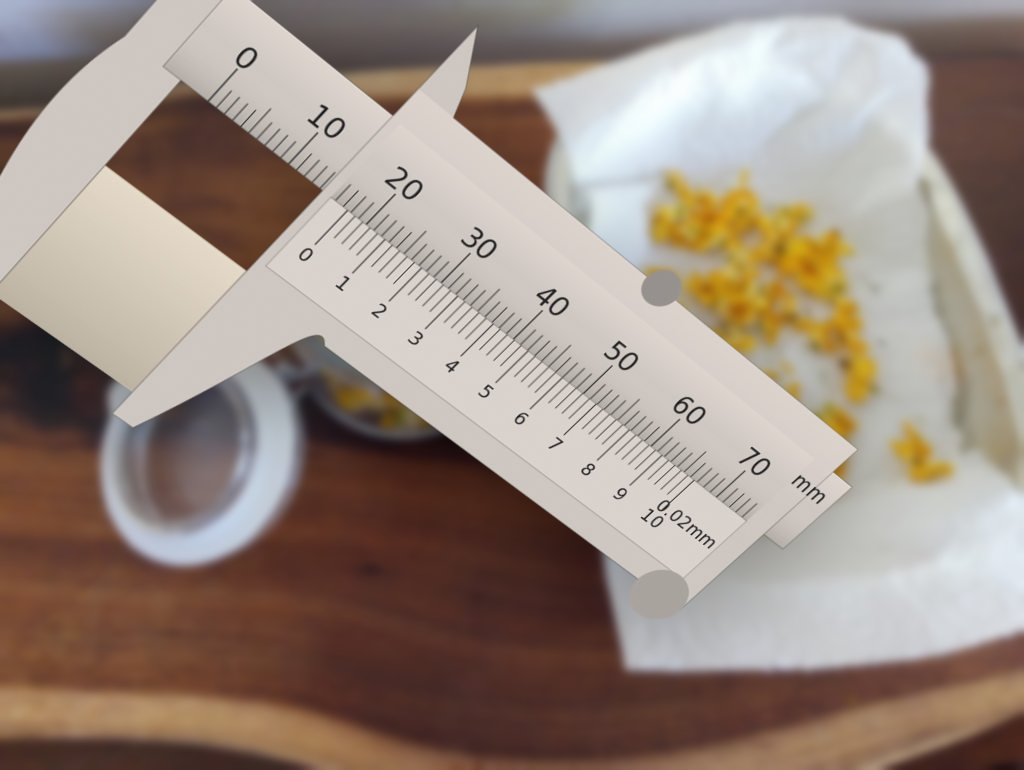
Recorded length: 17.6 mm
